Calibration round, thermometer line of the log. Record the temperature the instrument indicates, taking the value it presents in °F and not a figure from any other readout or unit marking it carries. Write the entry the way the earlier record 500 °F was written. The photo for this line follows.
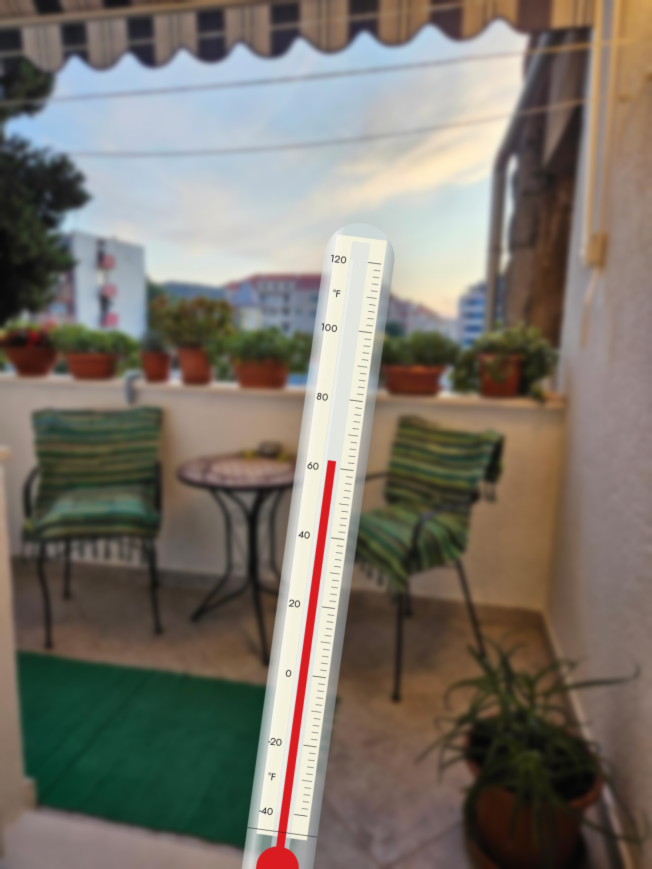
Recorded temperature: 62 °F
